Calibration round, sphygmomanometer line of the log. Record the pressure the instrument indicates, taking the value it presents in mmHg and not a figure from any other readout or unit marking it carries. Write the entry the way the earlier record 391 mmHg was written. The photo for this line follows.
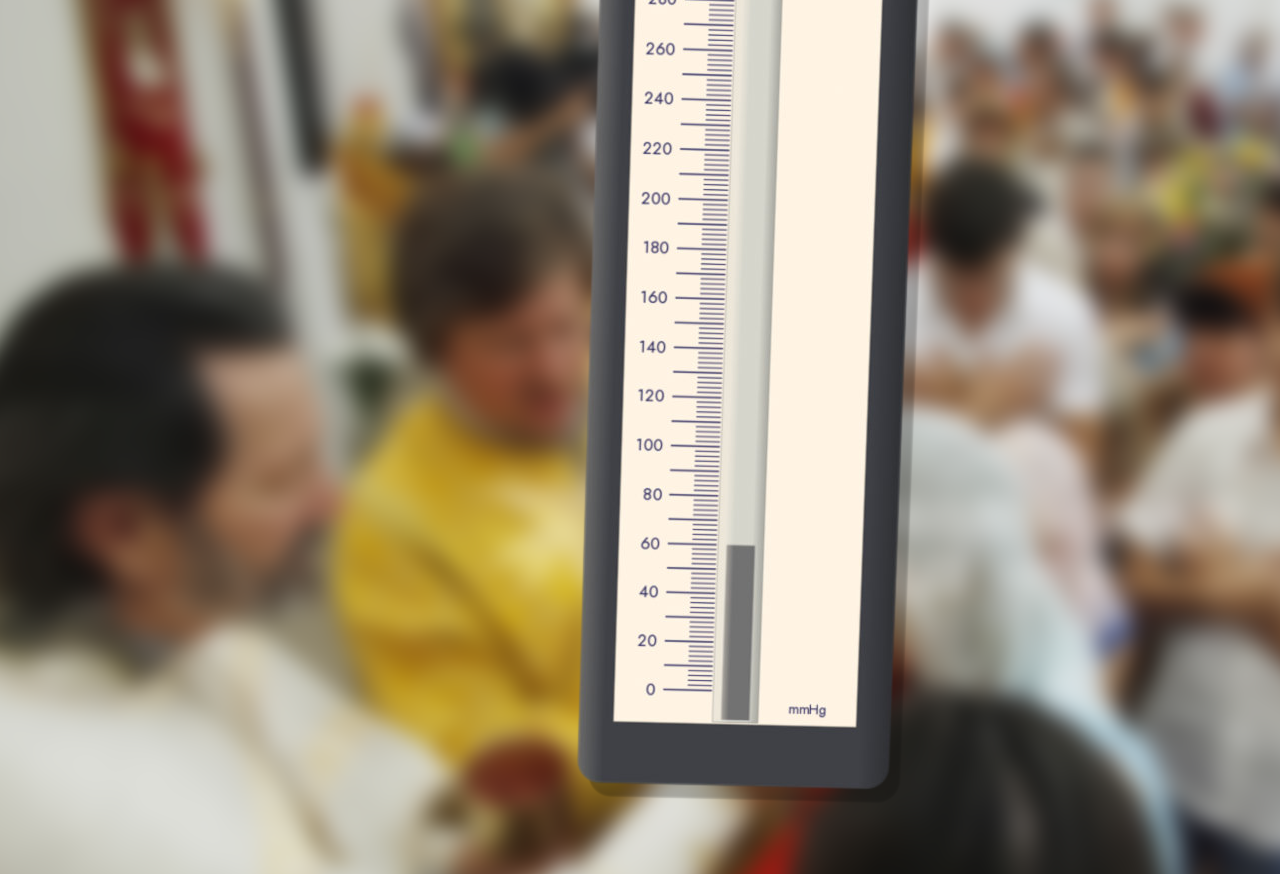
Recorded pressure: 60 mmHg
